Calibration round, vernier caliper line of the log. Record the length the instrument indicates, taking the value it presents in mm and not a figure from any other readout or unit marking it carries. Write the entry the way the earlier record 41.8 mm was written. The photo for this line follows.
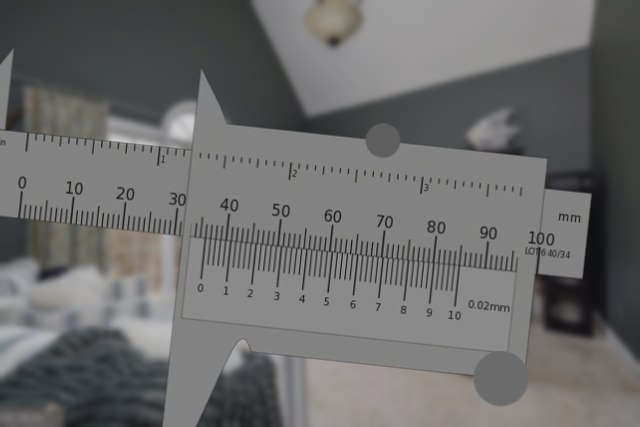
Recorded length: 36.0 mm
